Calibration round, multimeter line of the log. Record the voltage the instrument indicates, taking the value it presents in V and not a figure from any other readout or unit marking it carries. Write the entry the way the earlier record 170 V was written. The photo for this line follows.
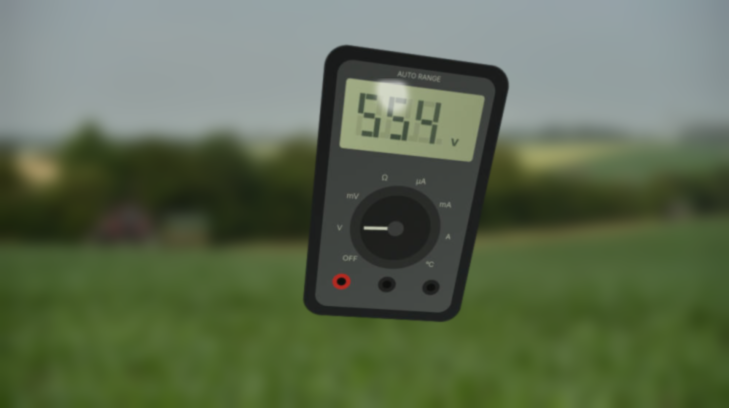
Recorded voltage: 554 V
